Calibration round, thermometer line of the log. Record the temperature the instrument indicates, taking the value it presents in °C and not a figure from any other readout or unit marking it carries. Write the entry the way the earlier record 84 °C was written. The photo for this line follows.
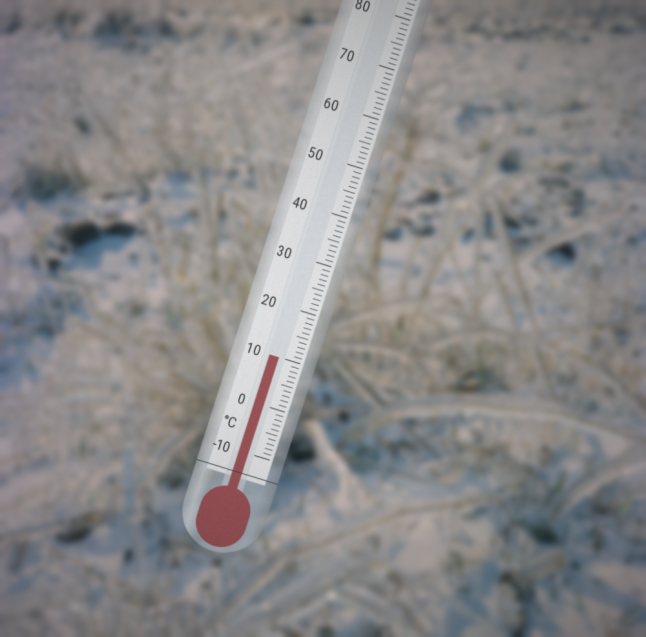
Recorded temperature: 10 °C
